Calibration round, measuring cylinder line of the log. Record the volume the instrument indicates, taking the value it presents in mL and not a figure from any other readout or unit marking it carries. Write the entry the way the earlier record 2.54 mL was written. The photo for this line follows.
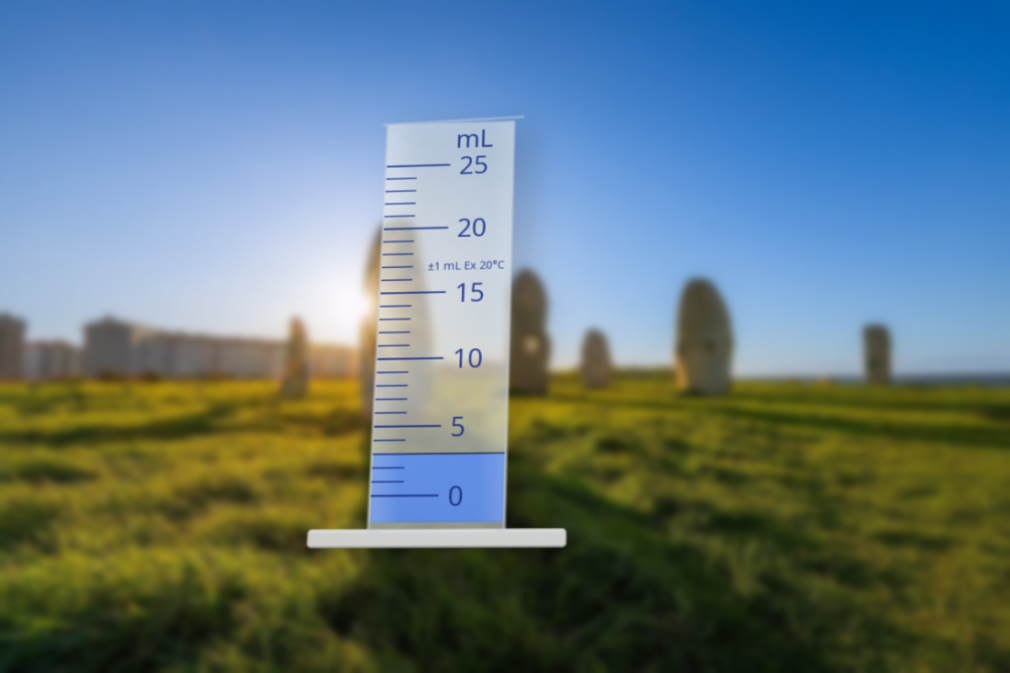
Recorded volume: 3 mL
